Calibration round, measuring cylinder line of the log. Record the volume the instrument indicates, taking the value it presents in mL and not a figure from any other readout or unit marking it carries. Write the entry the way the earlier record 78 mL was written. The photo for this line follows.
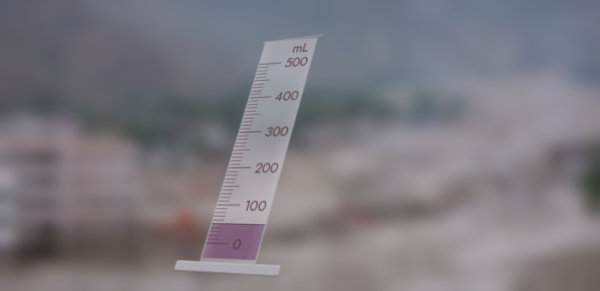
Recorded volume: 50 mL
